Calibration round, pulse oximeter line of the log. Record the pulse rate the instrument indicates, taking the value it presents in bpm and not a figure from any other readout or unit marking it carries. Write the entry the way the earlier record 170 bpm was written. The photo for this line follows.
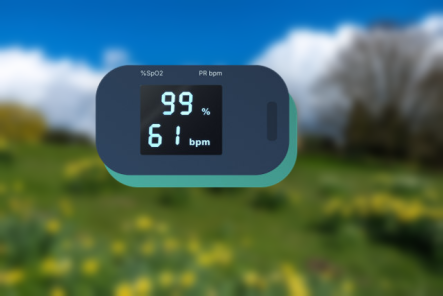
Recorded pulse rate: 61 bpm
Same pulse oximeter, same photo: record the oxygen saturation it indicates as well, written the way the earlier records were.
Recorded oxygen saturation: 99 %
